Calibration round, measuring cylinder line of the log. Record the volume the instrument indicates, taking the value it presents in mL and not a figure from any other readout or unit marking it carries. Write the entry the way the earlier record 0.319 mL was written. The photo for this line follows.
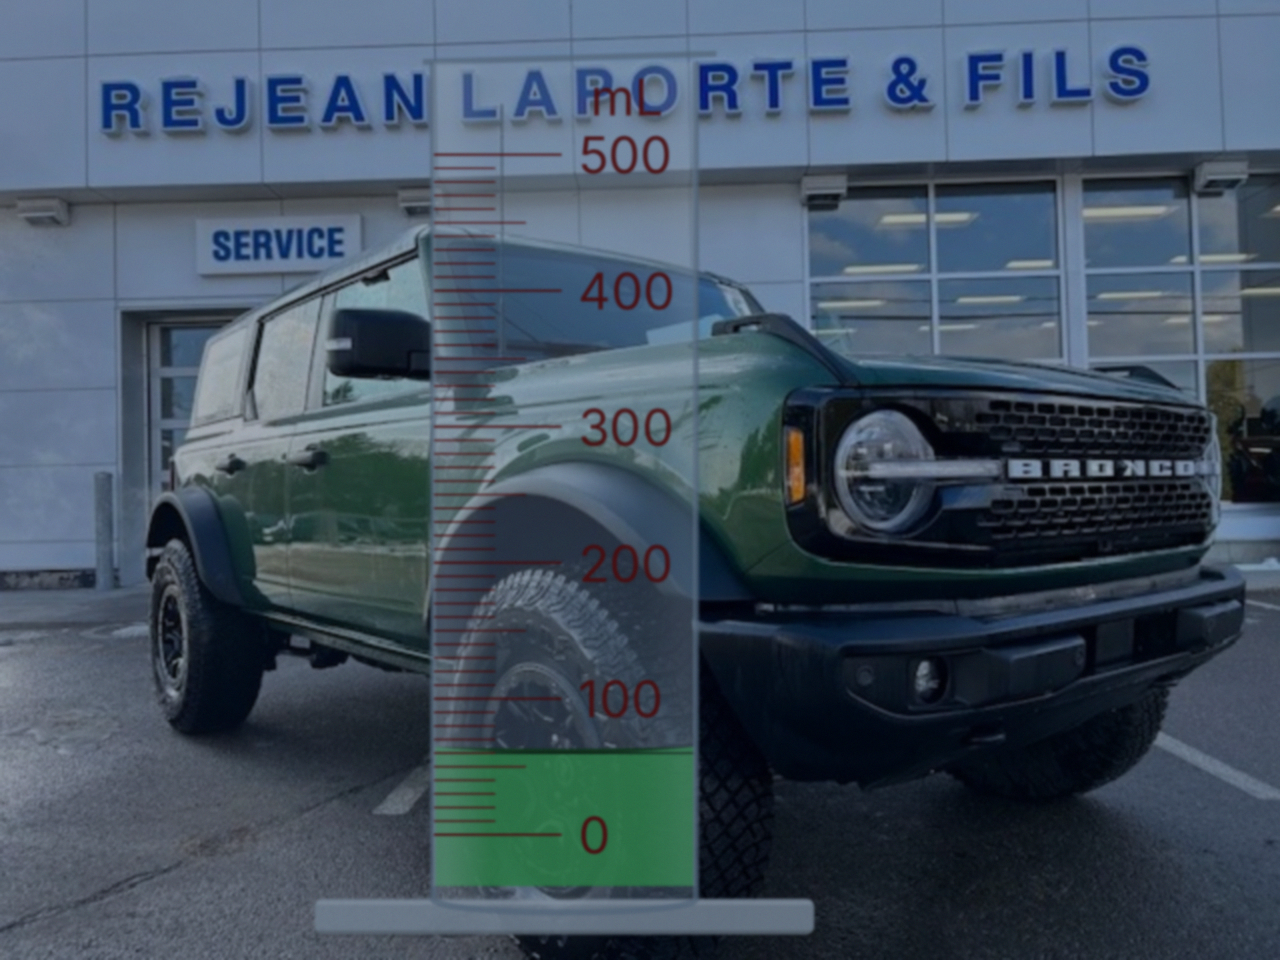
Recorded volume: 60 mL
